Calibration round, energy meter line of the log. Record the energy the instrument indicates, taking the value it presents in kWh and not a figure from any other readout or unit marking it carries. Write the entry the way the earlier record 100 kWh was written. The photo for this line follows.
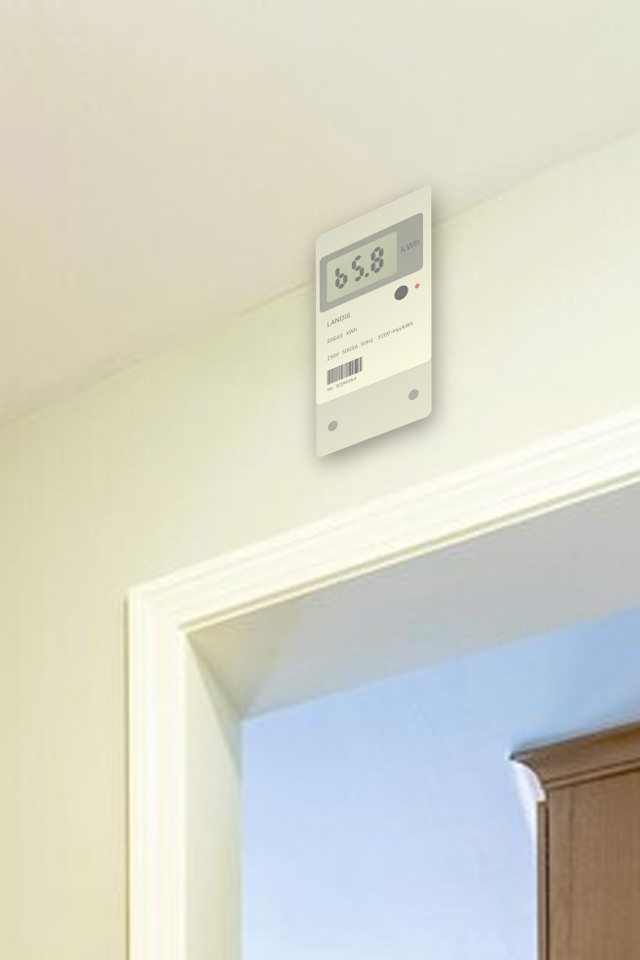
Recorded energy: 65.8 kWh
